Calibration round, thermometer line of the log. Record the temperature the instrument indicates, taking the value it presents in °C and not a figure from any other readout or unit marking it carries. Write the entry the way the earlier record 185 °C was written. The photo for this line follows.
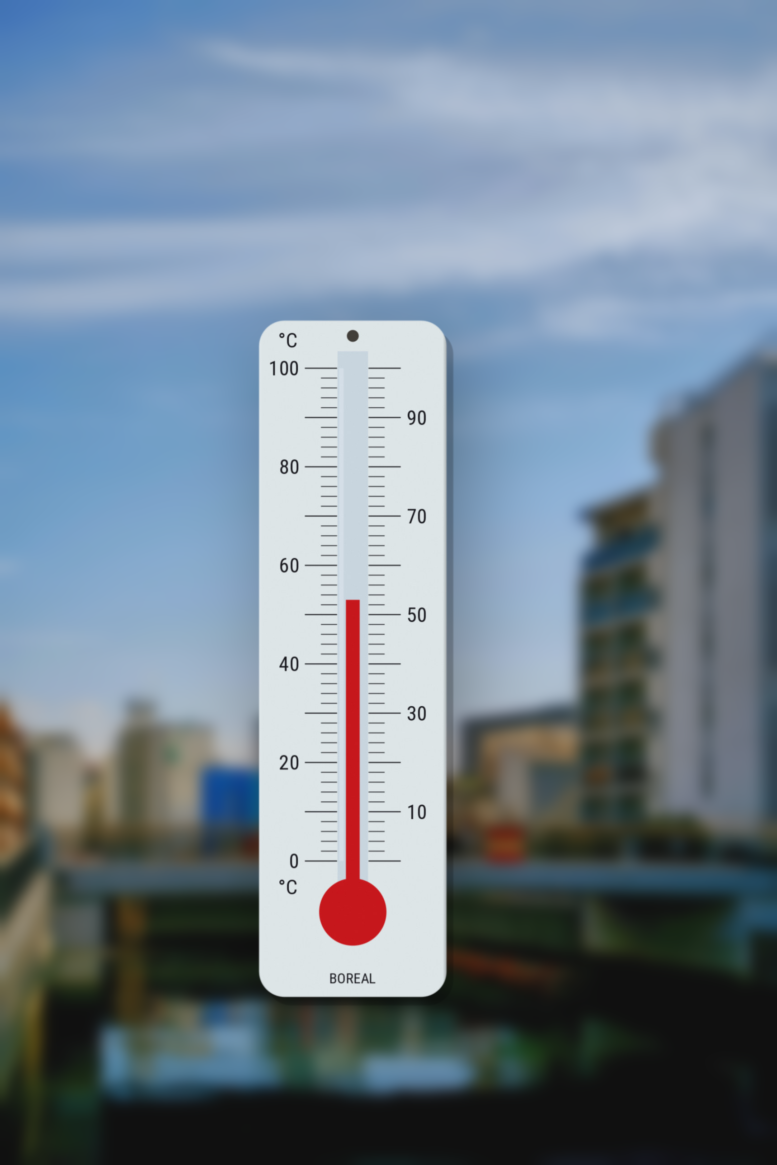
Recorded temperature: 53 °C
